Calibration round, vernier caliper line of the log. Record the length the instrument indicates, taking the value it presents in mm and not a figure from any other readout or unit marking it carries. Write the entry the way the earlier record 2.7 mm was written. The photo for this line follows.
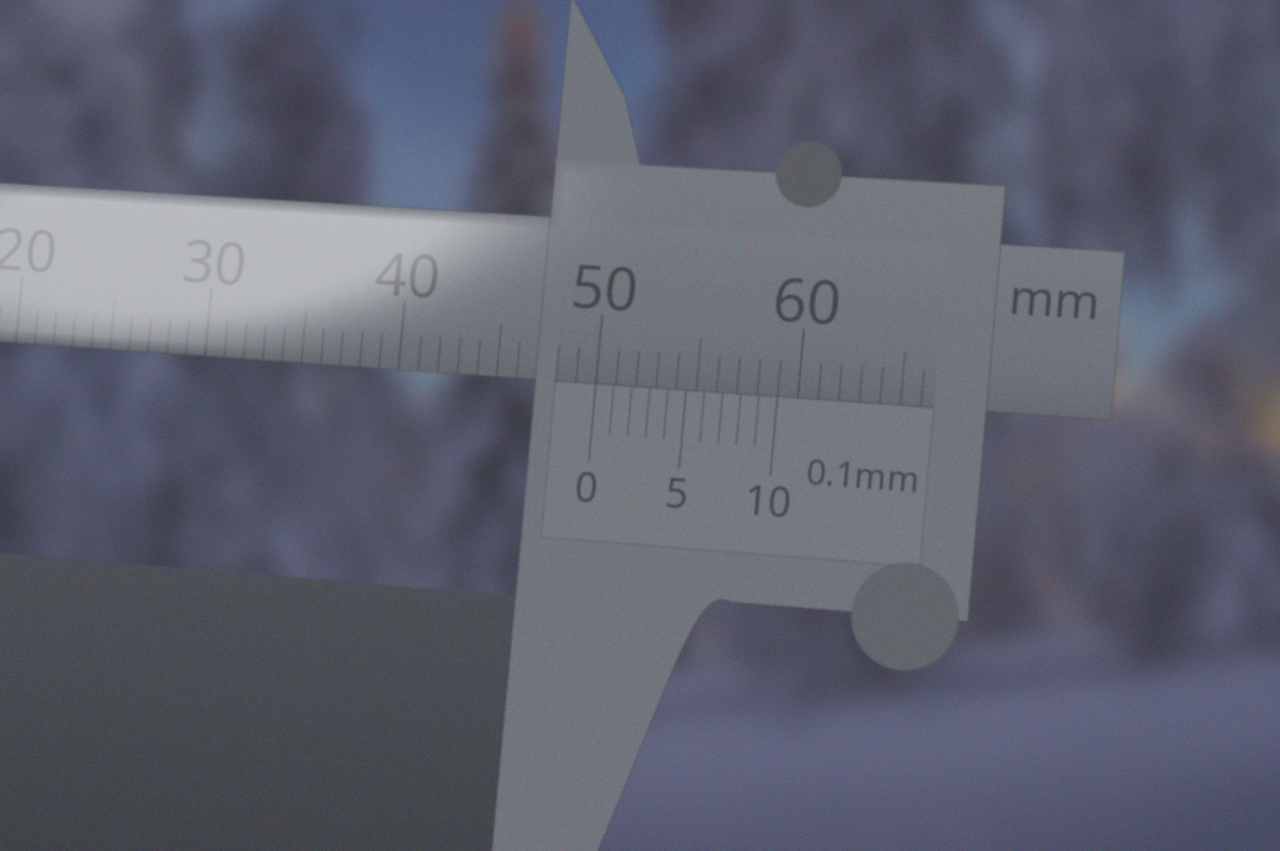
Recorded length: 50.0 mm
